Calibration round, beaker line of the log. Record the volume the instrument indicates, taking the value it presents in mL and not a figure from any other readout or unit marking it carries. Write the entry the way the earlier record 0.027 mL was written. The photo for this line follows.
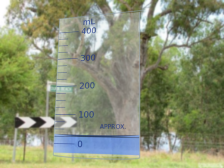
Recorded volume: 25 mL
